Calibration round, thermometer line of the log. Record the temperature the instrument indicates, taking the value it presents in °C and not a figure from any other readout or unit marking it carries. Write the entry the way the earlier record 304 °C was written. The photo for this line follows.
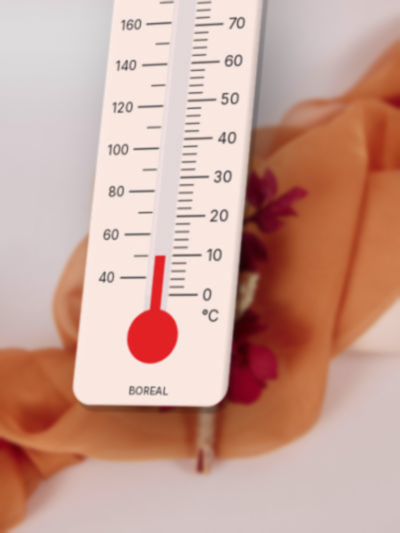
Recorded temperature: 10 °C
